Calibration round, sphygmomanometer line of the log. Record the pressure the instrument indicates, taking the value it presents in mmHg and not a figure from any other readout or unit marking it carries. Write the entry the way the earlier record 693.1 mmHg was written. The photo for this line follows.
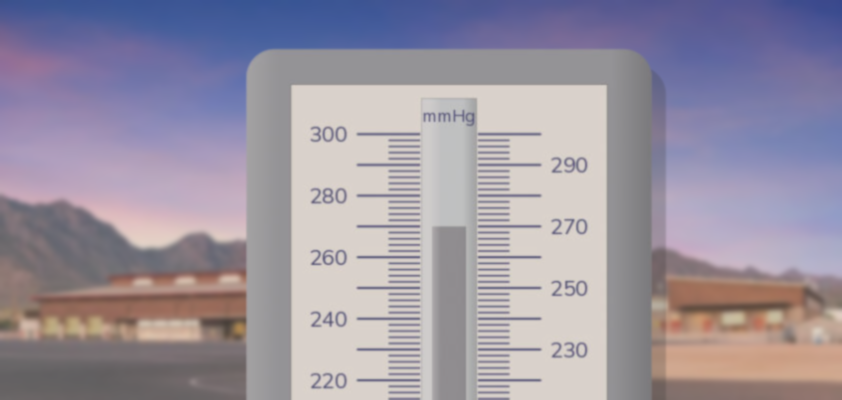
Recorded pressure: 270 mmHg
